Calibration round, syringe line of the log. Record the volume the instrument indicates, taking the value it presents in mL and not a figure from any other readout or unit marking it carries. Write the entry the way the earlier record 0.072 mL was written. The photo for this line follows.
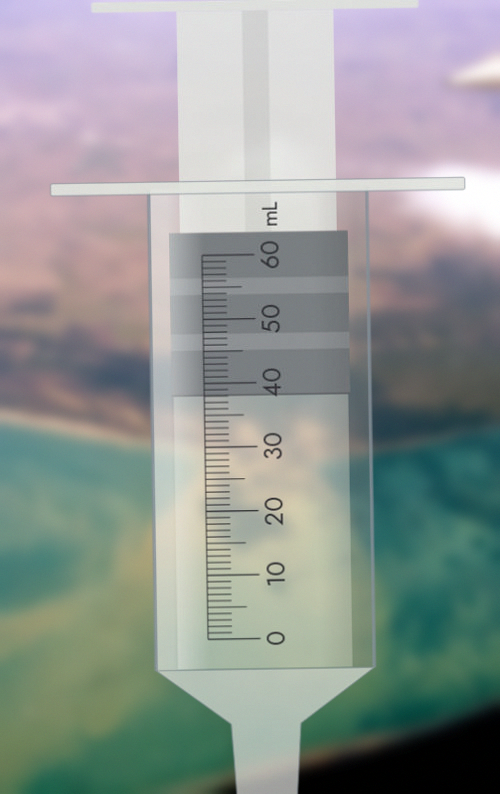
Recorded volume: 38 mL
